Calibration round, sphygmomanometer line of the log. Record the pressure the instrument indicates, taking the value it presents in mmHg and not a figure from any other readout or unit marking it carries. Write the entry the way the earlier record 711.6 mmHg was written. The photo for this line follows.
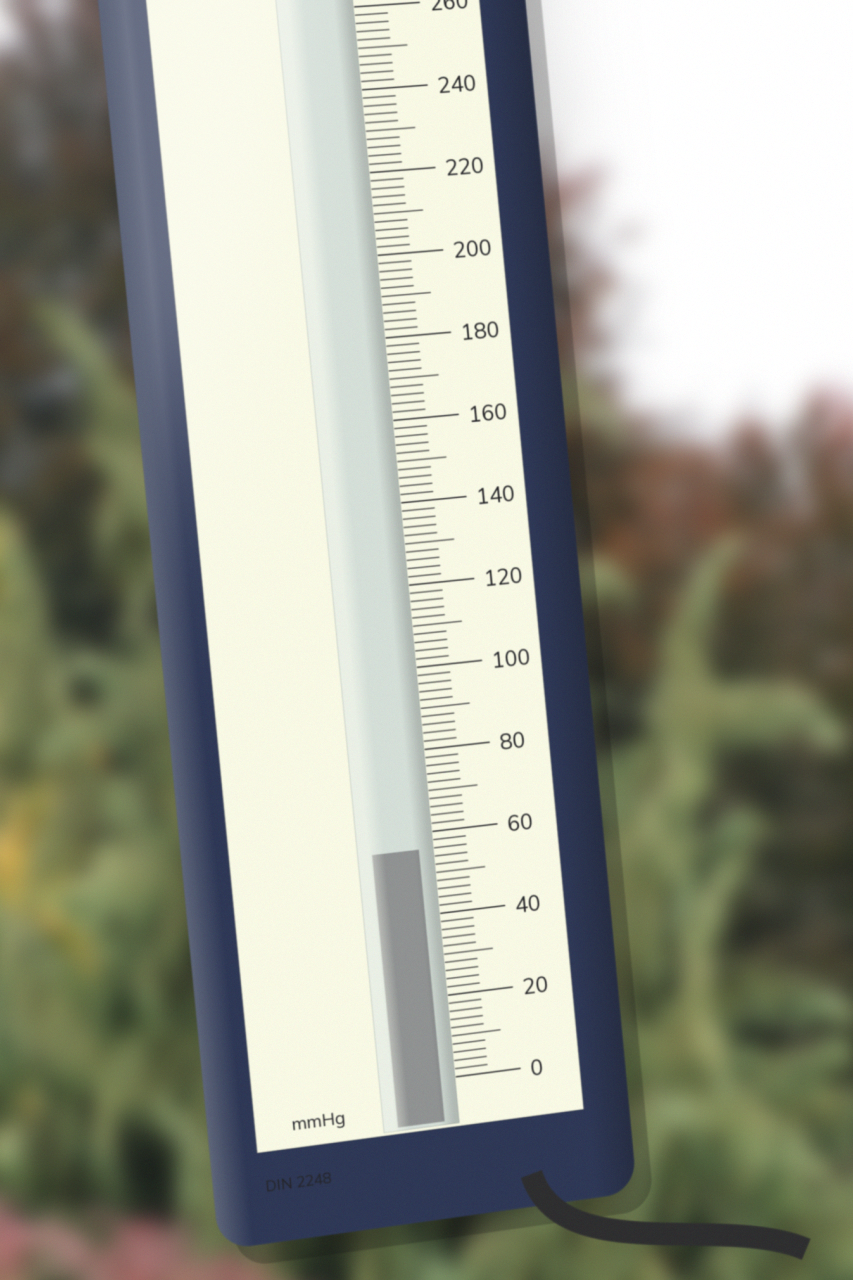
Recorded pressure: 56 mmHg
